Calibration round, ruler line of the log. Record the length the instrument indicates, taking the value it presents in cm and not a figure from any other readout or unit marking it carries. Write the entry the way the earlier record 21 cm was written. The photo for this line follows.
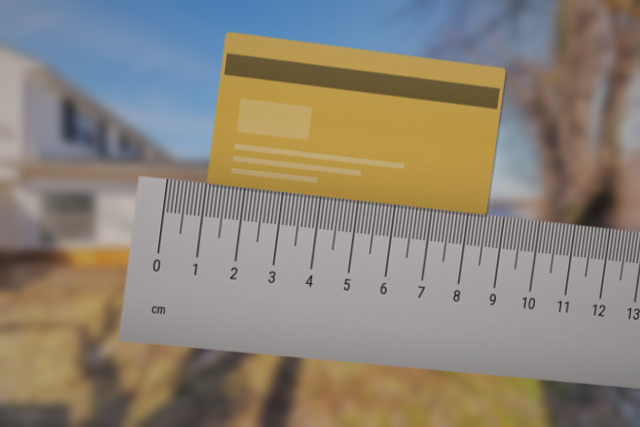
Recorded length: 7.5 cm
